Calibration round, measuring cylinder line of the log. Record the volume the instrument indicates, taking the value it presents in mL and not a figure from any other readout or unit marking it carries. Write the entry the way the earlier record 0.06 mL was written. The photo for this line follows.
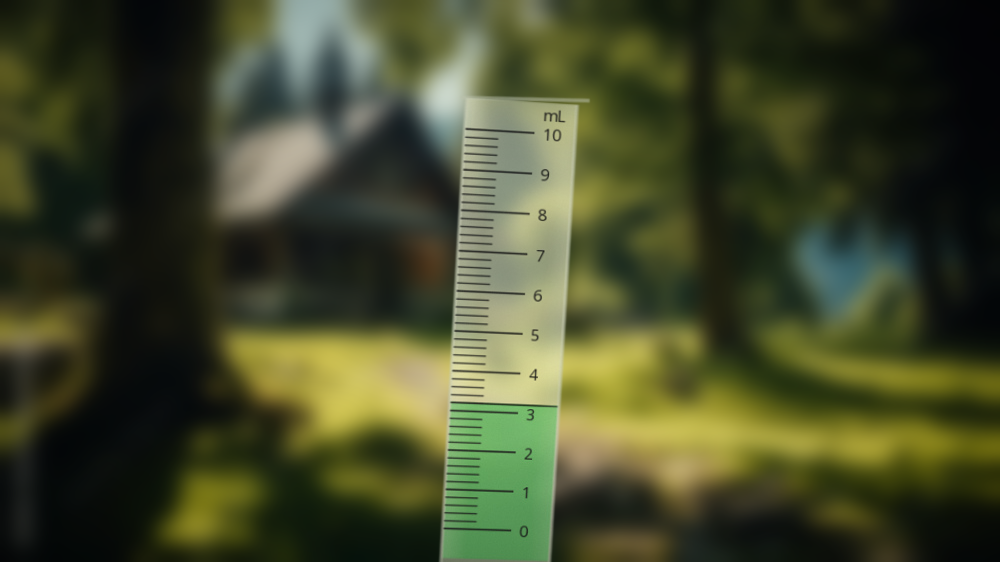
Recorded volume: 3.2 mL
